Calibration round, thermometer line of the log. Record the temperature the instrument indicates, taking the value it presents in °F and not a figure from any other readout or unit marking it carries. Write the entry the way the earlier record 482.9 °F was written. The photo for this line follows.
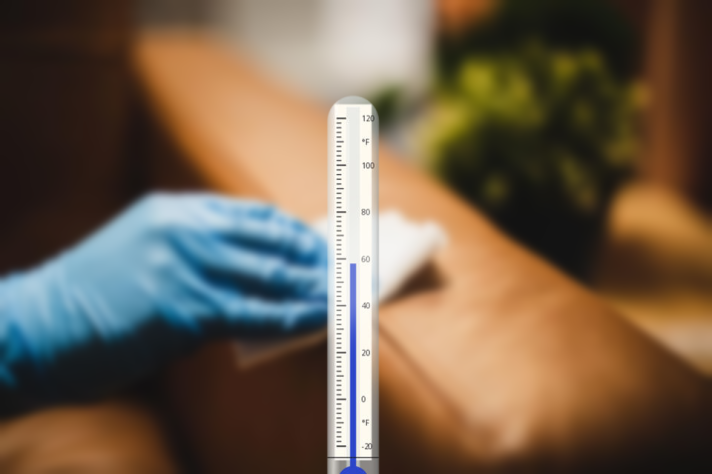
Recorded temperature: 58 °F
